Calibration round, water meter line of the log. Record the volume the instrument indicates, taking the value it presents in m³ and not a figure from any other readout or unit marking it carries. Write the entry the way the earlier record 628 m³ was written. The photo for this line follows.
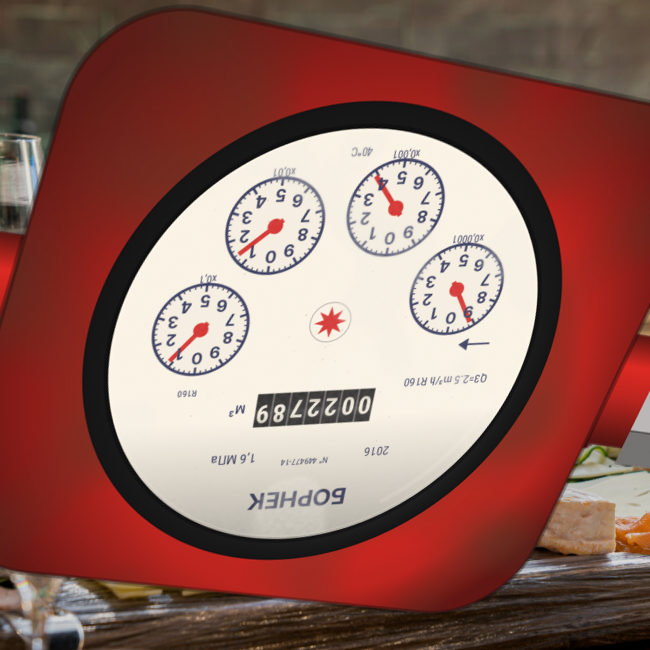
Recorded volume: 22789.1139 m³
